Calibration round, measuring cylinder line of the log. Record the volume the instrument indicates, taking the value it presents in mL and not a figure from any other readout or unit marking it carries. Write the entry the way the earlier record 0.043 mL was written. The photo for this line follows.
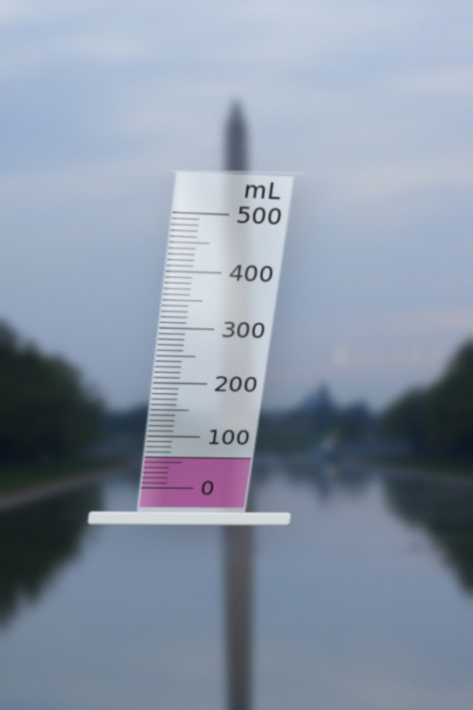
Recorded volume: 60 mL
